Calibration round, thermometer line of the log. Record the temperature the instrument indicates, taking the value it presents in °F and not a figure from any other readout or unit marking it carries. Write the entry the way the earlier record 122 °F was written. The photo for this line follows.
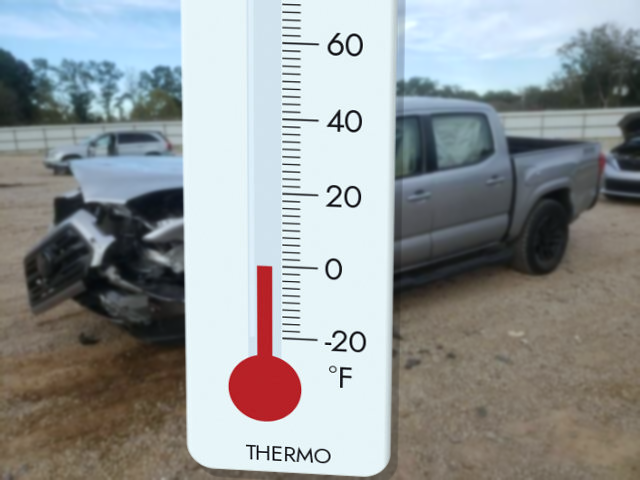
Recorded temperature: 0 °F
